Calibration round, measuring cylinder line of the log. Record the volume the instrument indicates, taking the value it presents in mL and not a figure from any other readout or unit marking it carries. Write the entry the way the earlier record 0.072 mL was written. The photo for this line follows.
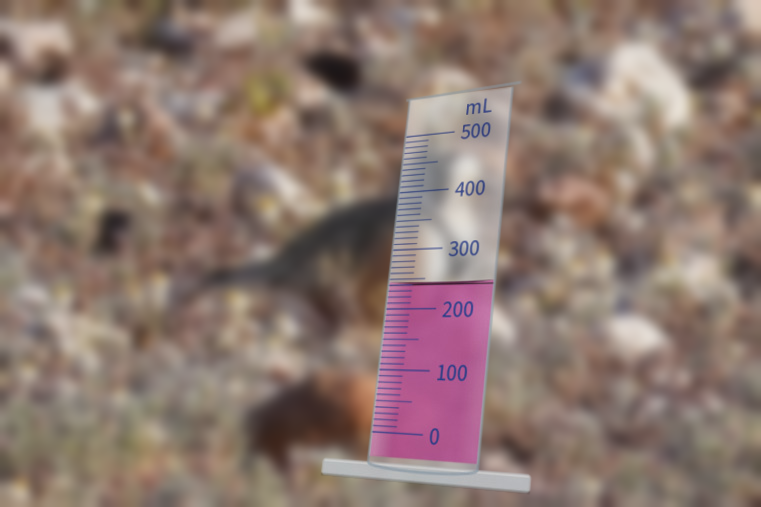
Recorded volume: 240 mL
